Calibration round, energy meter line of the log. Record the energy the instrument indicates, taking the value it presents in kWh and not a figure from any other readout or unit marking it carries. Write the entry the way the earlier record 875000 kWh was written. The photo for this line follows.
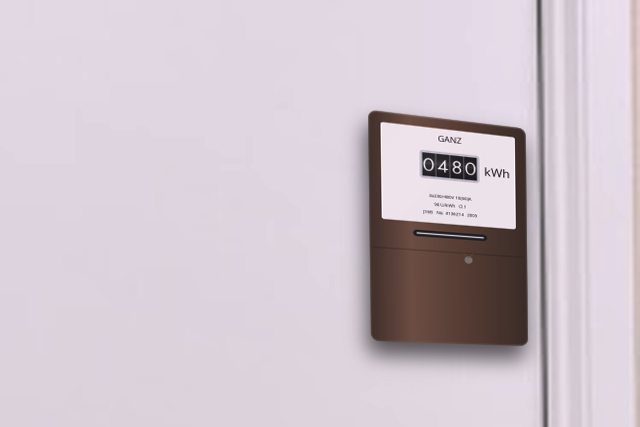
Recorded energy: 480 kWh
